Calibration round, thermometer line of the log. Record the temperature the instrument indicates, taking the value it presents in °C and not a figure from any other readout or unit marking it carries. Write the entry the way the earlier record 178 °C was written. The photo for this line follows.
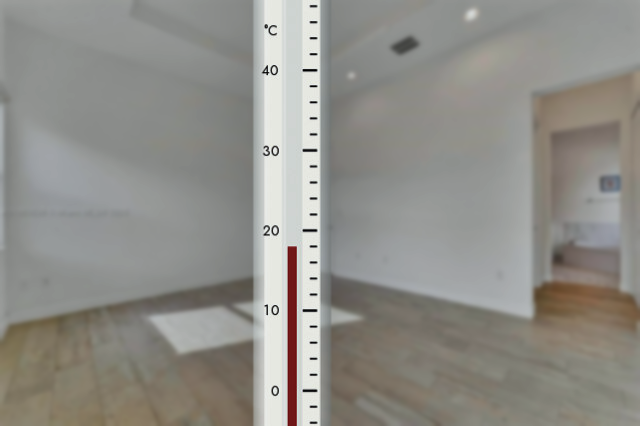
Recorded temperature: 18 °C
